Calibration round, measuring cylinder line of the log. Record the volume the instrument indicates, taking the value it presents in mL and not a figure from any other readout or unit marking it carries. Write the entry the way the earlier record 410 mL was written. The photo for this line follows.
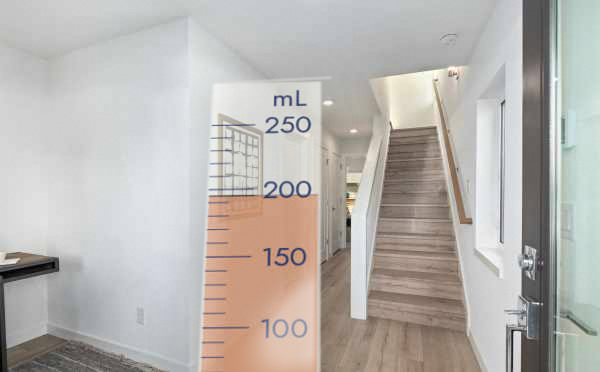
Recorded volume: 195 mL
